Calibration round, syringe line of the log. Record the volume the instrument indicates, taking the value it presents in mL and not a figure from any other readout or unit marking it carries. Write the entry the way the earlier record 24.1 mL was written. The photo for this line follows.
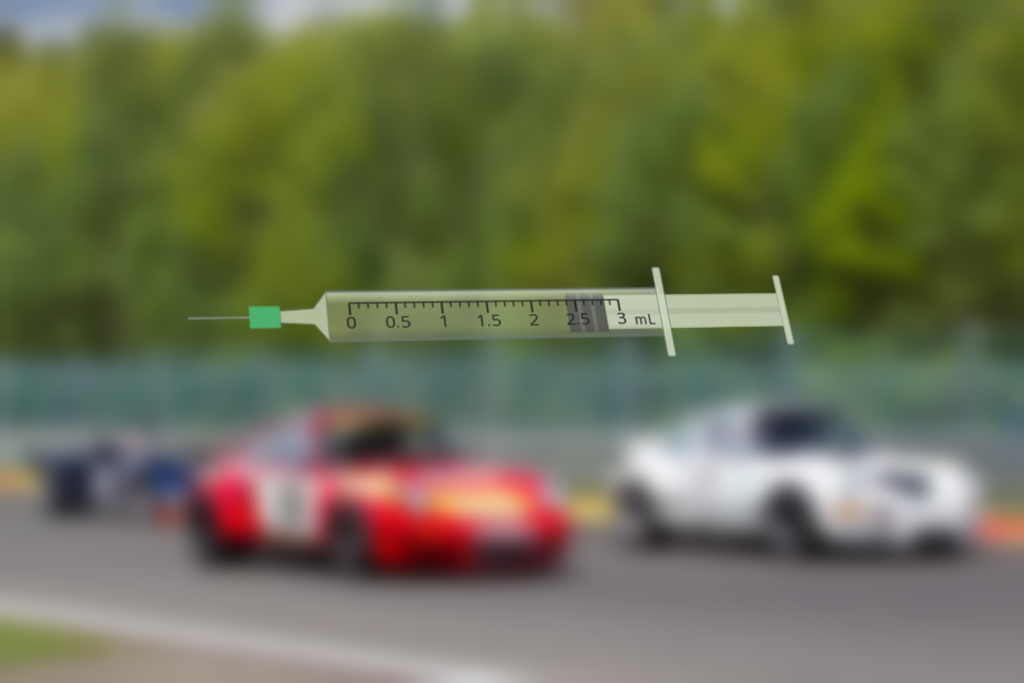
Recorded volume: 2.4 mL
